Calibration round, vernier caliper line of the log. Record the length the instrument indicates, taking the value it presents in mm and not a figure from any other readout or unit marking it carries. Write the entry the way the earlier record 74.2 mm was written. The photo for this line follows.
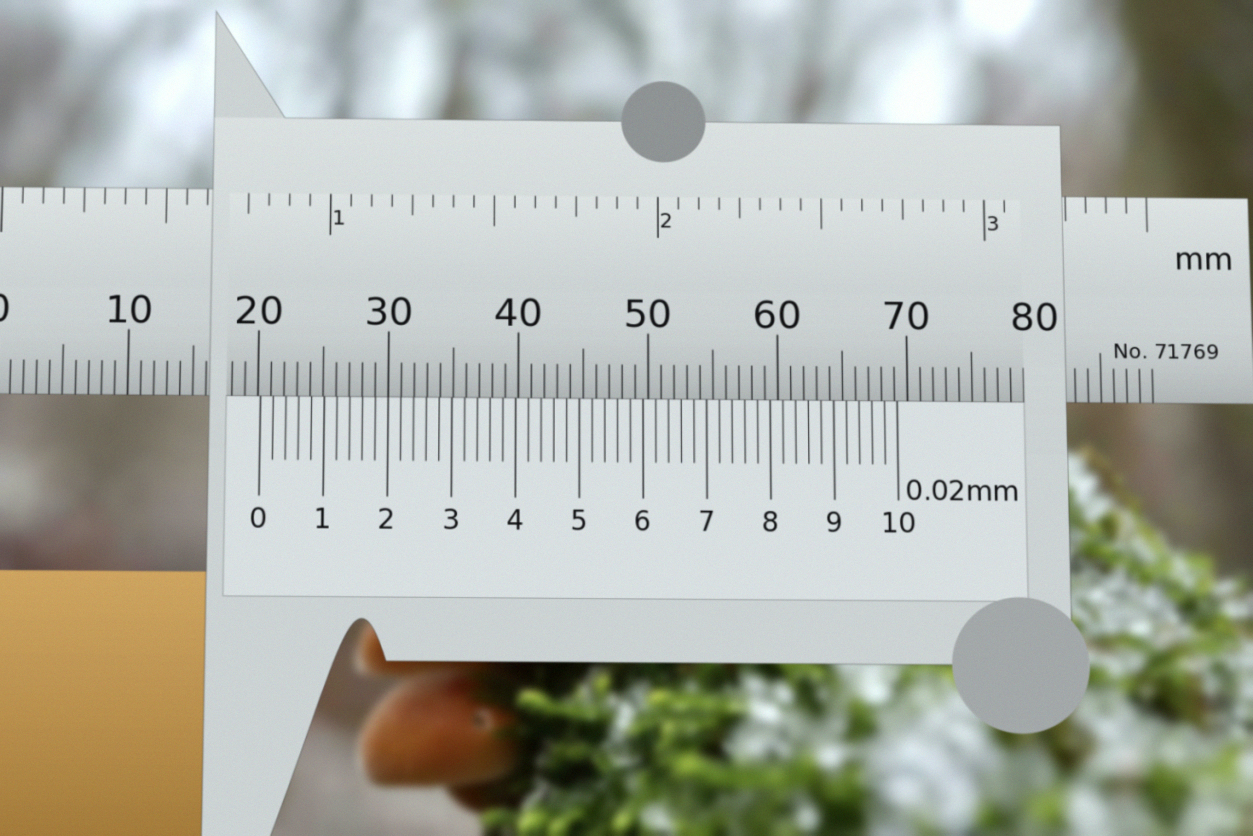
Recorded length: 20.2 mm
